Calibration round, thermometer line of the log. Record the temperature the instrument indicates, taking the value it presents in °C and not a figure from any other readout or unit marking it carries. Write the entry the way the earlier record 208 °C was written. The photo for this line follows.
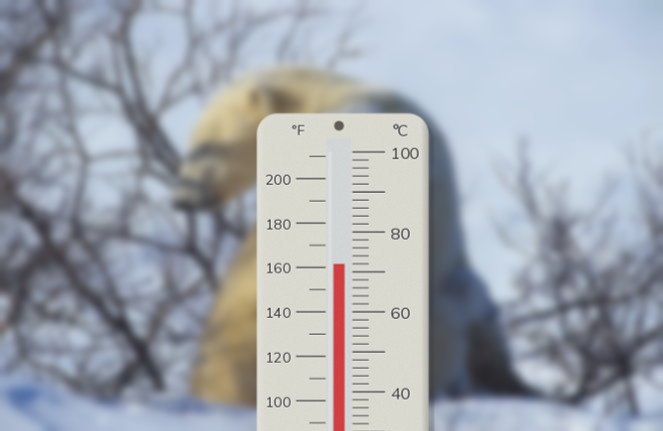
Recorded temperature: 72 °C
